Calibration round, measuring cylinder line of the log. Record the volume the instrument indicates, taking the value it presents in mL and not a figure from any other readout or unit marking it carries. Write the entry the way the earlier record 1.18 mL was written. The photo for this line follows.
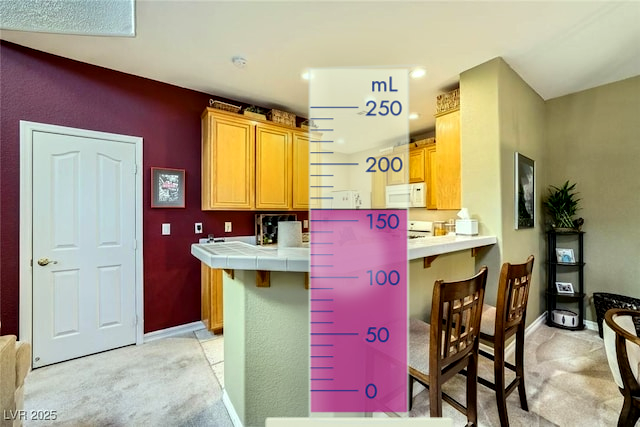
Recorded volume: 160 mL
